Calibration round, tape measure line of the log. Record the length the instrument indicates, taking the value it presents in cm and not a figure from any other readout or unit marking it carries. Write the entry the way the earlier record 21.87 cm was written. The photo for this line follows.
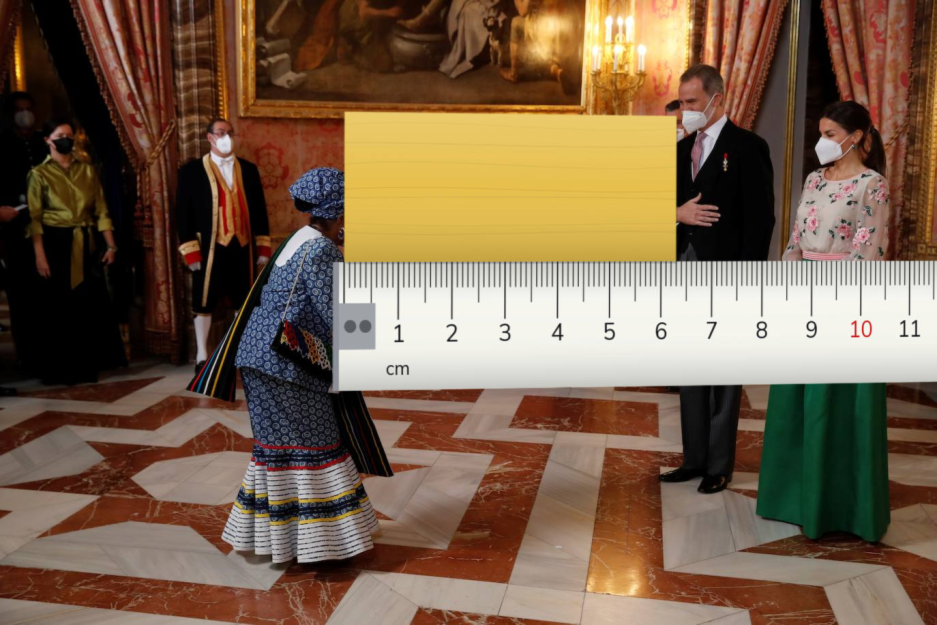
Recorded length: 6.3 cm
